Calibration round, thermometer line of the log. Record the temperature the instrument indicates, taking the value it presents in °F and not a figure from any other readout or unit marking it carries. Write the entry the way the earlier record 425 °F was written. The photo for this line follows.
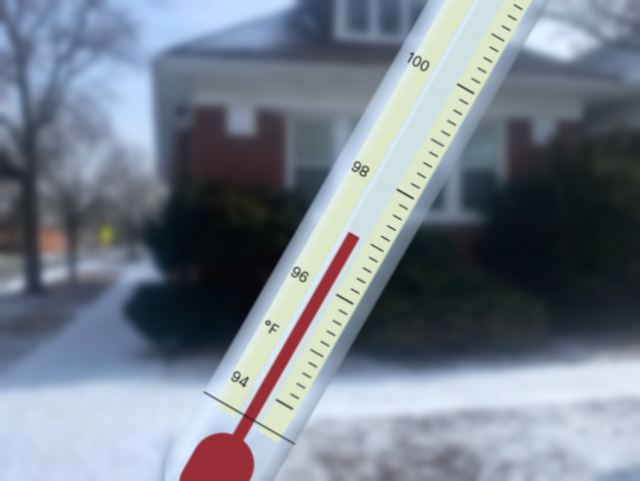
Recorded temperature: 97 °F
